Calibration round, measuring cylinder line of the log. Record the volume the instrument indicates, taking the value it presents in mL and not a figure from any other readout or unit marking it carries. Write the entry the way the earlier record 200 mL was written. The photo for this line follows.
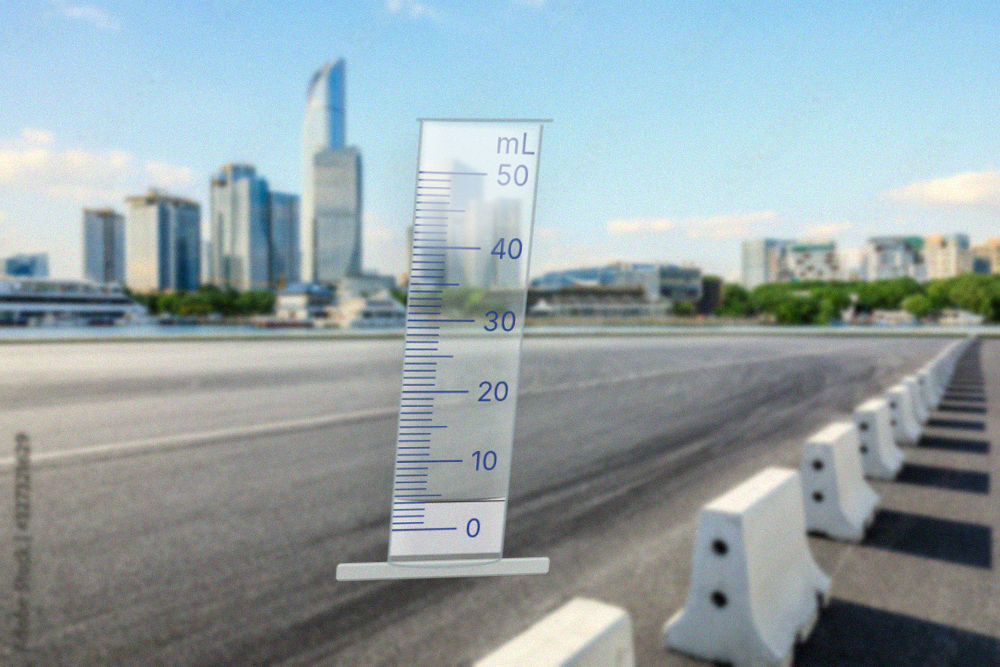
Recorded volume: 4 mL
